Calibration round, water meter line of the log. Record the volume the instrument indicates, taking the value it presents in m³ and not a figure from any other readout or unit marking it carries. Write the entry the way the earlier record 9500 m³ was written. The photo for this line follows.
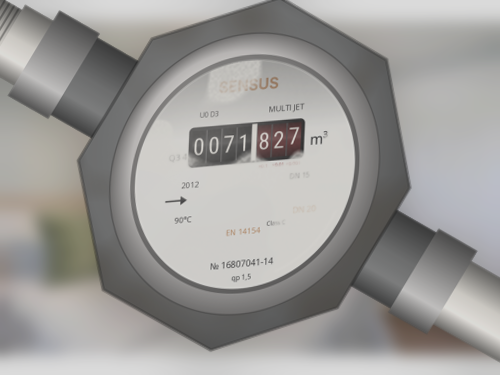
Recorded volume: 71.827 m³
